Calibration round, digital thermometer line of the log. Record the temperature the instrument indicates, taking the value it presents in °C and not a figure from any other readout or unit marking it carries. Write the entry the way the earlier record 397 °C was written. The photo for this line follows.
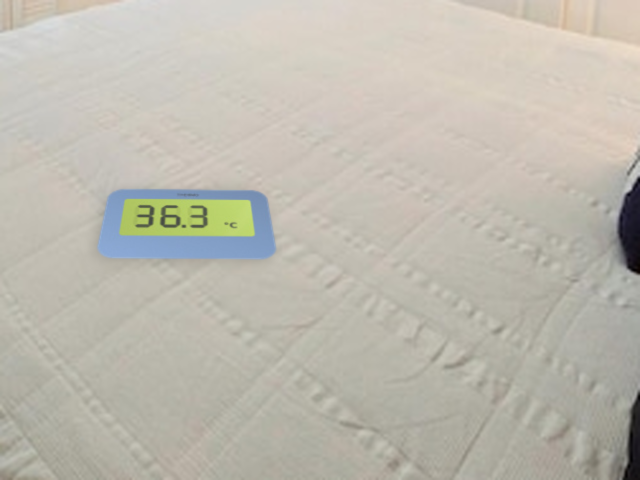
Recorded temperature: 36.3 °C
